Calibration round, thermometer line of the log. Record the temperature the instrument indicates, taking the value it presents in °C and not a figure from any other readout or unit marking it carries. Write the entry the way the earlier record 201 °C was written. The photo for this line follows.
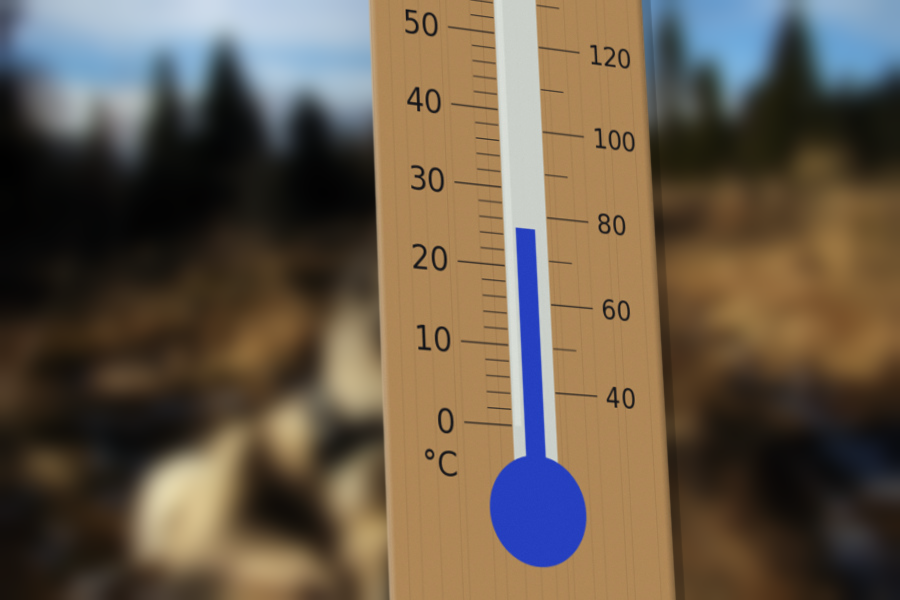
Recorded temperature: 25 °C
